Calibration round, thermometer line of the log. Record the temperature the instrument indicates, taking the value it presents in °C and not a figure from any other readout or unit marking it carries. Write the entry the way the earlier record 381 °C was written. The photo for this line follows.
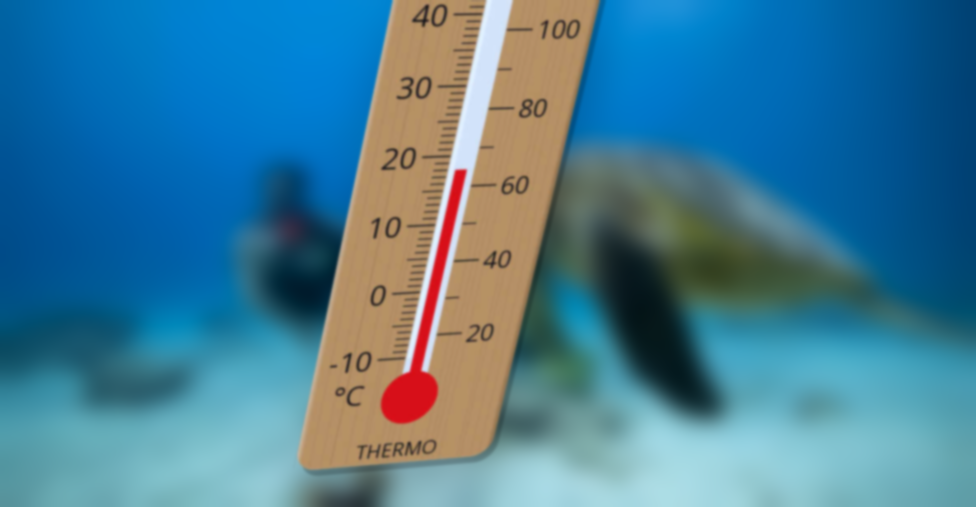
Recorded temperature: 18 °C
